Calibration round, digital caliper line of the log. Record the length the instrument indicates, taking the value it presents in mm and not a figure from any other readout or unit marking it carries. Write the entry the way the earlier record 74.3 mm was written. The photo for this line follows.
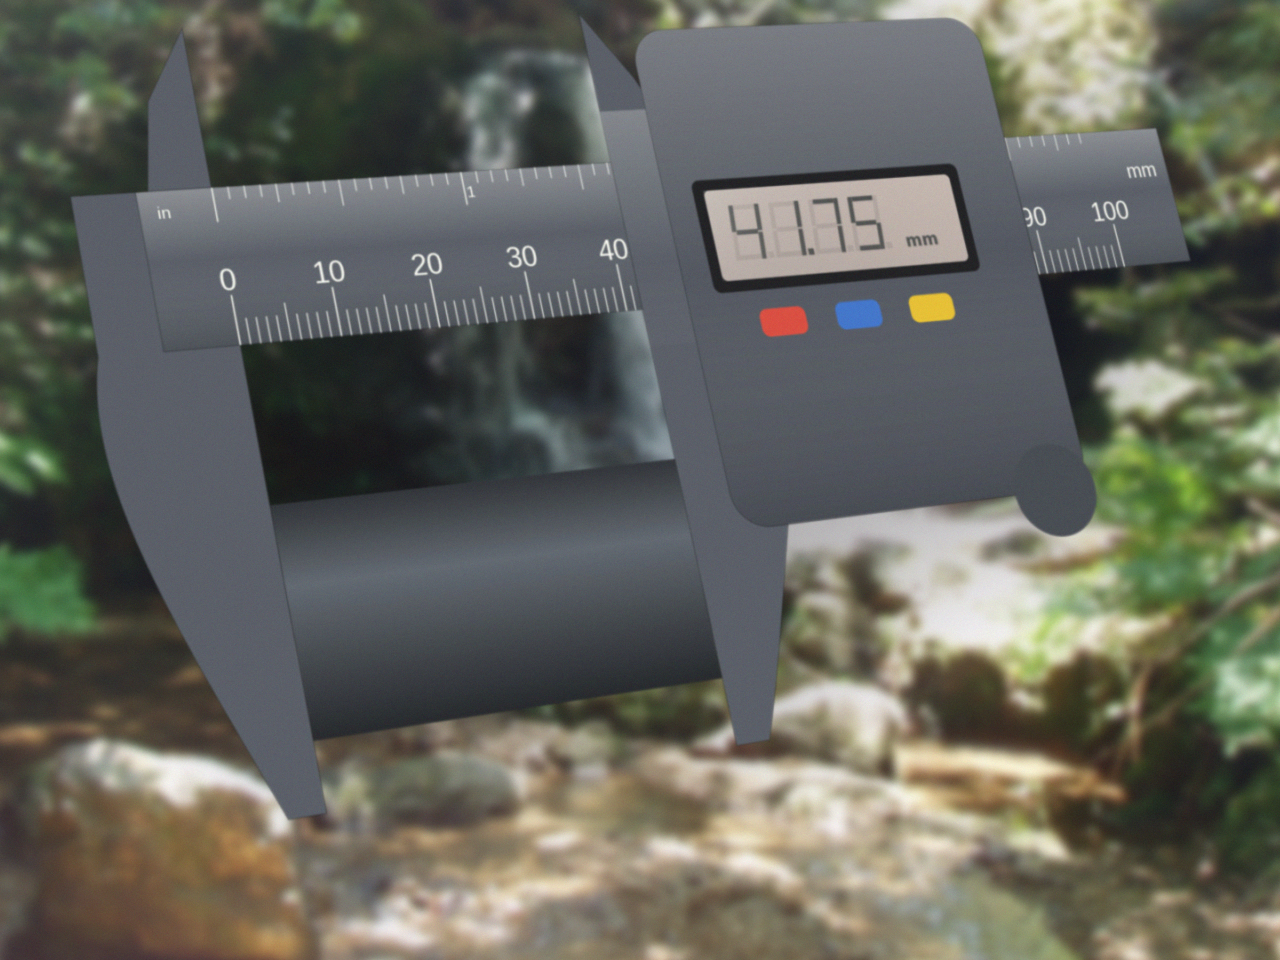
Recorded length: 41.75 mm
